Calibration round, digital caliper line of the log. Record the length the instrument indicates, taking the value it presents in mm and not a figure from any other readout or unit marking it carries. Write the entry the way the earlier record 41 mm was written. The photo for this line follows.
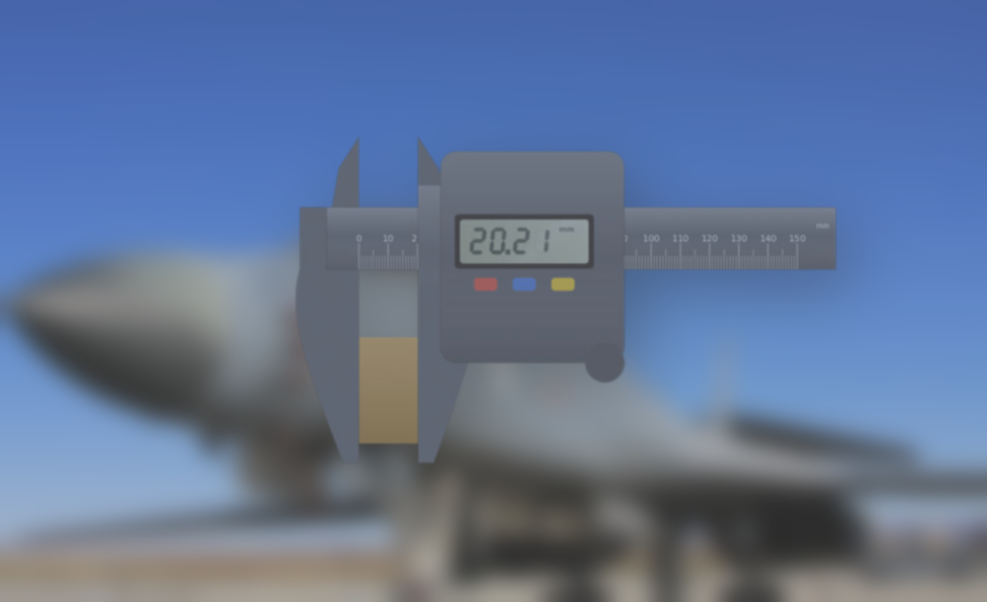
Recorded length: 20.21 mm
